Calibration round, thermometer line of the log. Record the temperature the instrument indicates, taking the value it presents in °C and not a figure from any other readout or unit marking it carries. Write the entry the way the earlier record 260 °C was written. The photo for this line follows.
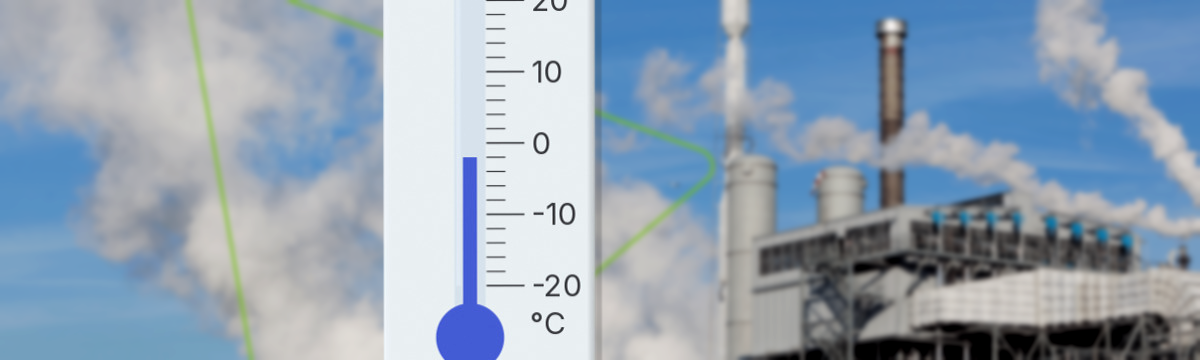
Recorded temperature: -2 °C
